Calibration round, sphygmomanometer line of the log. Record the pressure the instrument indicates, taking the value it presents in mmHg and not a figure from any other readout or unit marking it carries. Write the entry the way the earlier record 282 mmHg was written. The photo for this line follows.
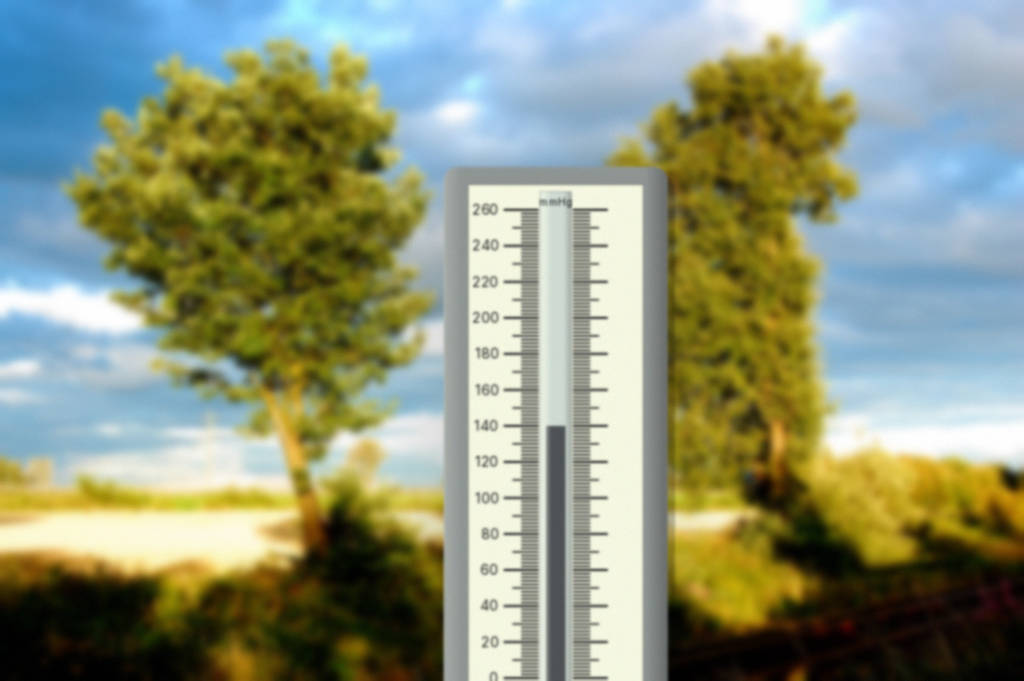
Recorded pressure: 140 mmHg
